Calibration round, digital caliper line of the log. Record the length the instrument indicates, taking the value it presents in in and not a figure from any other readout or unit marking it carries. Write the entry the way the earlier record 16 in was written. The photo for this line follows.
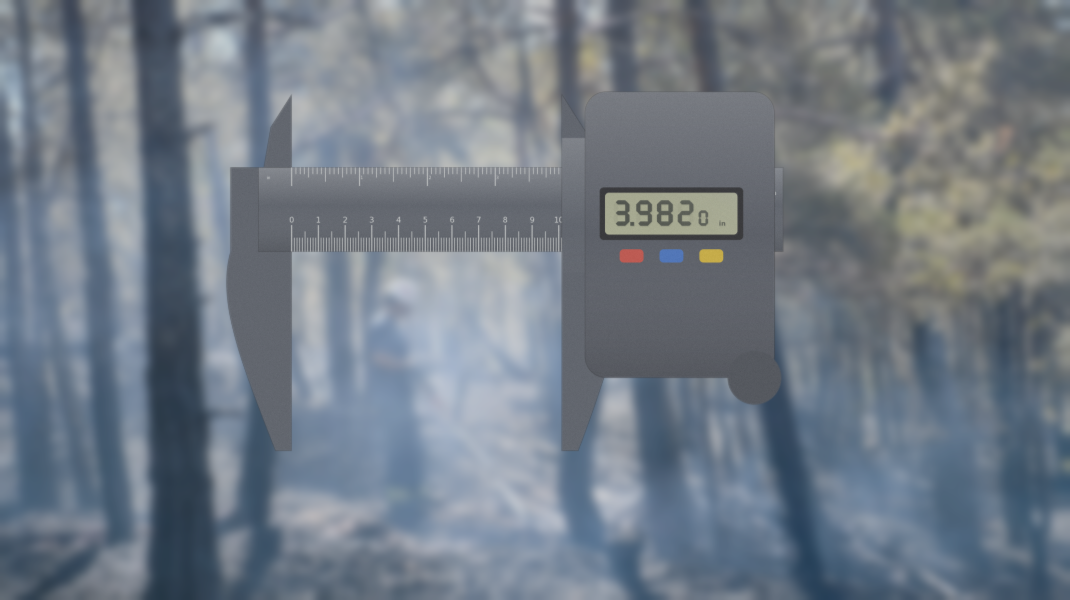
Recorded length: 3.9820 in
